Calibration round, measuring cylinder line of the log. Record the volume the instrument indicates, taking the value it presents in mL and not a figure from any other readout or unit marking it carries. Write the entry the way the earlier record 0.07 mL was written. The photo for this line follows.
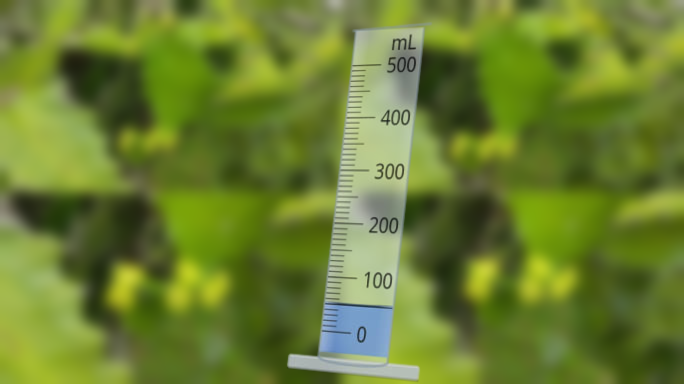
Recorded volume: 50 mL
